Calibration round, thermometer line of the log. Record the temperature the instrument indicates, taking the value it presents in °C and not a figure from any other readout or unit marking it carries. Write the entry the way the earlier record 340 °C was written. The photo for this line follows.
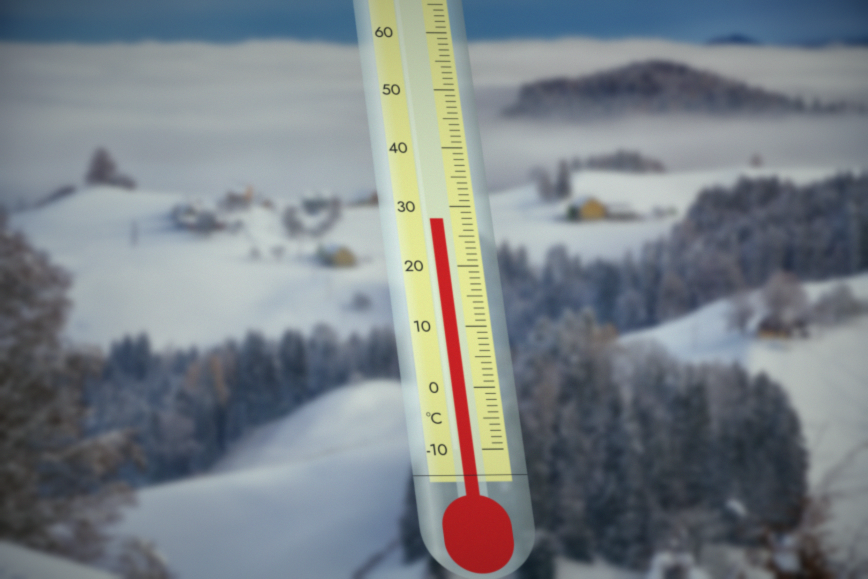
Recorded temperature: 28 °C
